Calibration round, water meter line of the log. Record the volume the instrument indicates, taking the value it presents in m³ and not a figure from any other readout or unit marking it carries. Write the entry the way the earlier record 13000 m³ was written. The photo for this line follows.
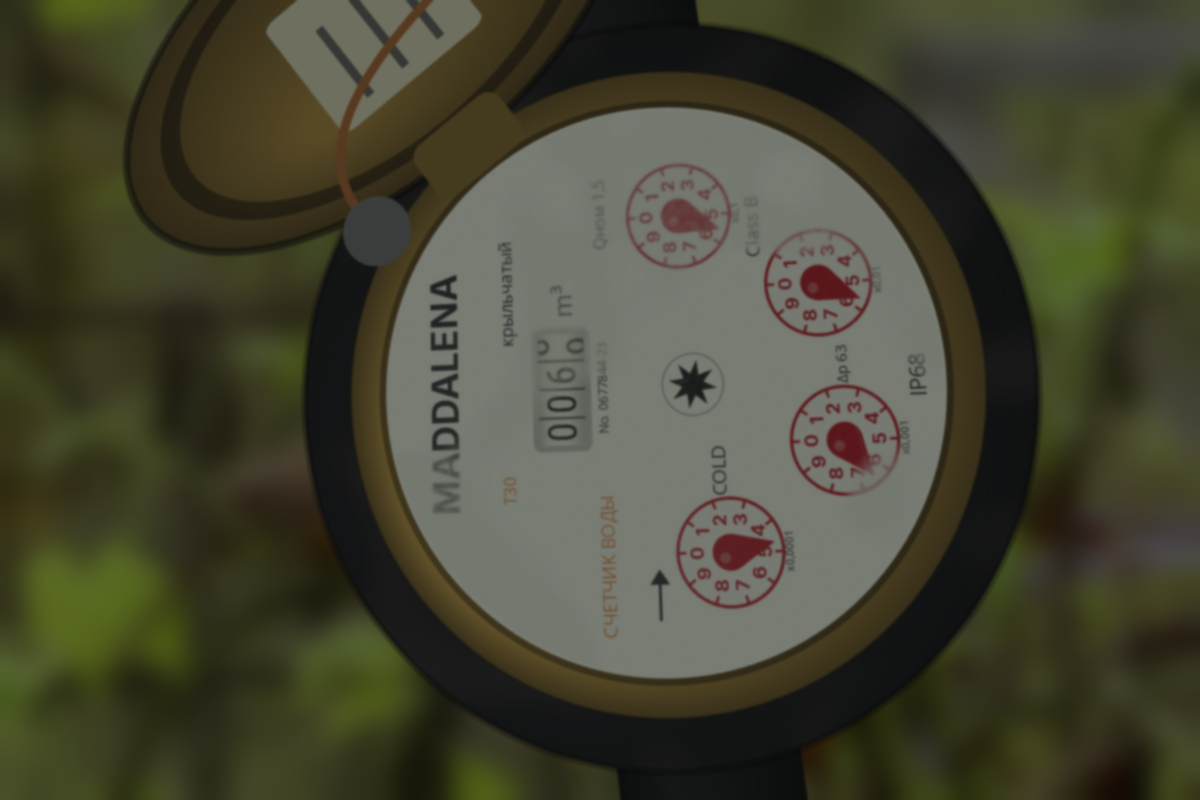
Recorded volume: 68.5564 m³
